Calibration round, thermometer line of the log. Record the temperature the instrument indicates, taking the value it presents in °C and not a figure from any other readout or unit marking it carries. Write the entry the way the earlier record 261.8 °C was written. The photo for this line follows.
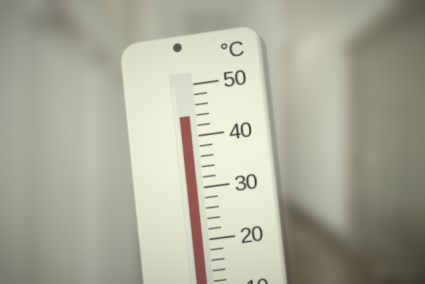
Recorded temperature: 44 °C
